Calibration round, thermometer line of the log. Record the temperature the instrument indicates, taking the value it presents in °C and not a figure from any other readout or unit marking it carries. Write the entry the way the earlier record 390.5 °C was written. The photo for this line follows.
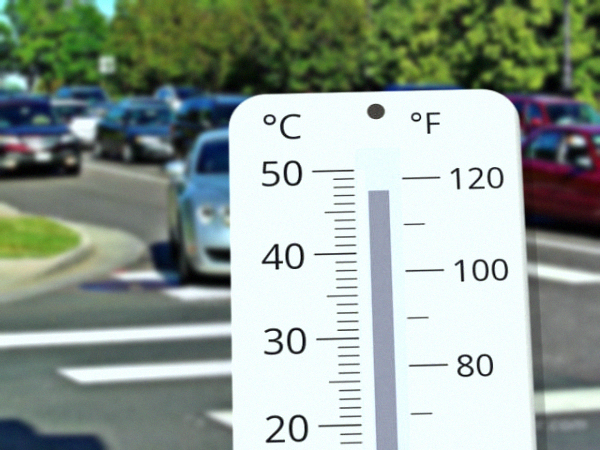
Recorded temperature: 47.5 °C
